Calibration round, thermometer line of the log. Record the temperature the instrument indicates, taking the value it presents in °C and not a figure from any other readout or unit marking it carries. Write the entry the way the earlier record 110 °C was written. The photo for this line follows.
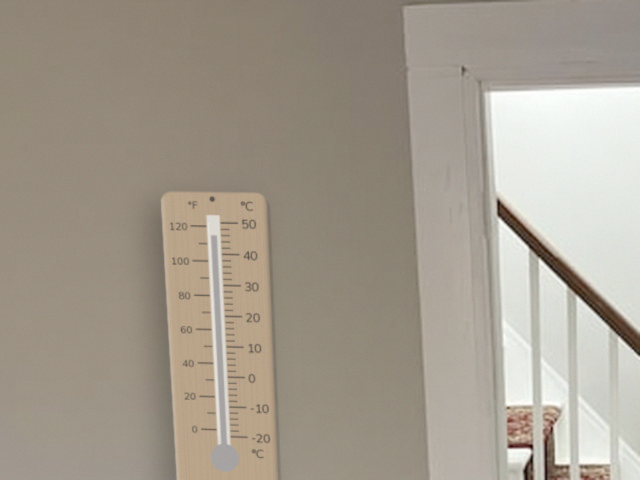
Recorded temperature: 46 °C
